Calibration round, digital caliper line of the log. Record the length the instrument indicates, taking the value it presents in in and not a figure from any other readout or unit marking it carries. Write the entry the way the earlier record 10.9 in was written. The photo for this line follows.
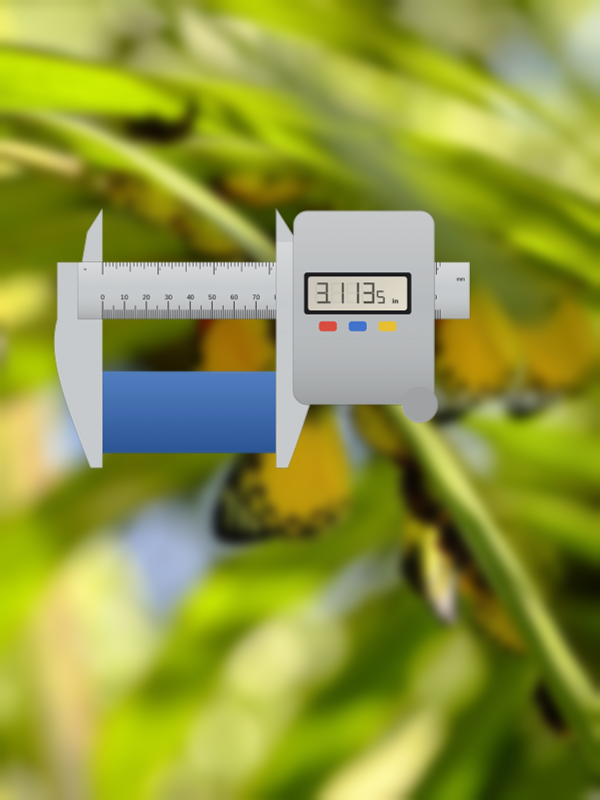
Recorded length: 3.1135 in
